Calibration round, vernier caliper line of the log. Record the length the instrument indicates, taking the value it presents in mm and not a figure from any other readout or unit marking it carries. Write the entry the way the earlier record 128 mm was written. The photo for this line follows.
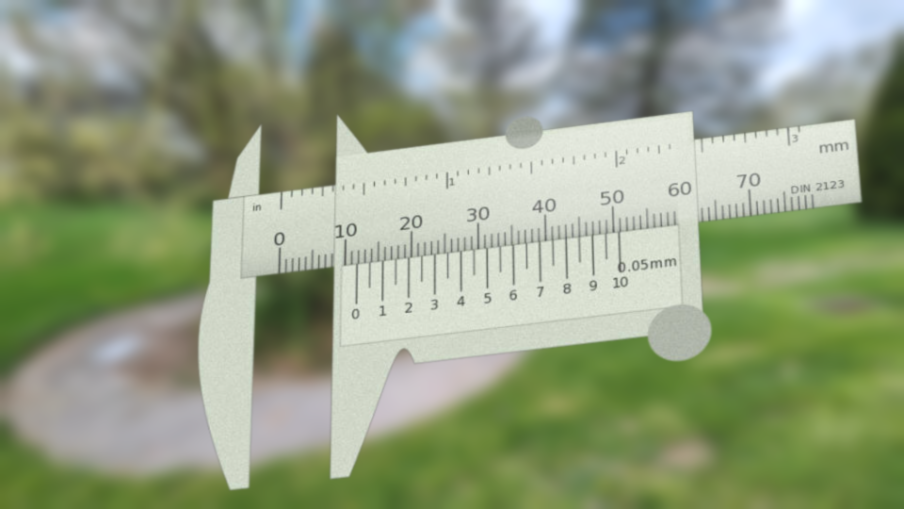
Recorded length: 11.8 mm
